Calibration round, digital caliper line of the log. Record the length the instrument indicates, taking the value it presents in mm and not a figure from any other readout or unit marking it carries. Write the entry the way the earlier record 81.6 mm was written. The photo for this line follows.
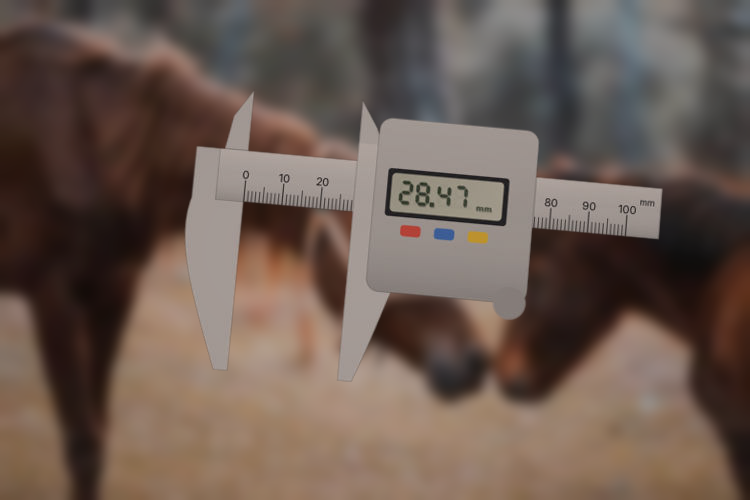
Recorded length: 28.47 mm
